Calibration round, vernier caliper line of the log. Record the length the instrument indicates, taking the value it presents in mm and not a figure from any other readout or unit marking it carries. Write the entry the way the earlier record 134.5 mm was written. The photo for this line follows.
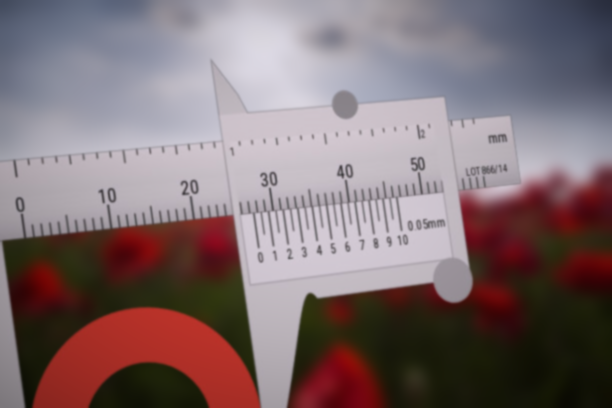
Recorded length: 27.5 mm
